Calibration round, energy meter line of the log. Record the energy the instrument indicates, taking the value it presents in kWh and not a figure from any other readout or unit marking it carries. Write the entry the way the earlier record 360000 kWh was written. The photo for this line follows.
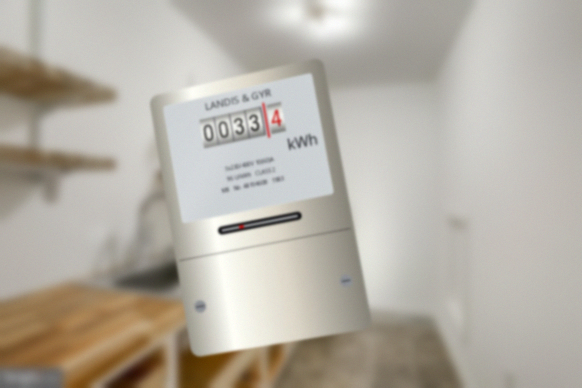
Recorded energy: 33.4 kWh
